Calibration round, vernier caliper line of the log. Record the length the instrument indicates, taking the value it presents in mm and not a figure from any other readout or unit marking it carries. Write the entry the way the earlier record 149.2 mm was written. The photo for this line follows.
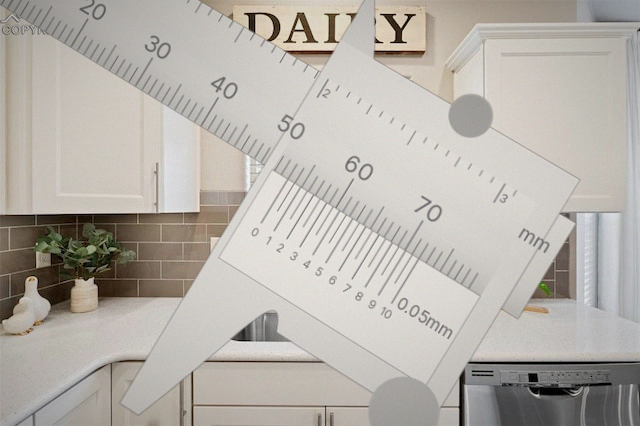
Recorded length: 53.0 mm
